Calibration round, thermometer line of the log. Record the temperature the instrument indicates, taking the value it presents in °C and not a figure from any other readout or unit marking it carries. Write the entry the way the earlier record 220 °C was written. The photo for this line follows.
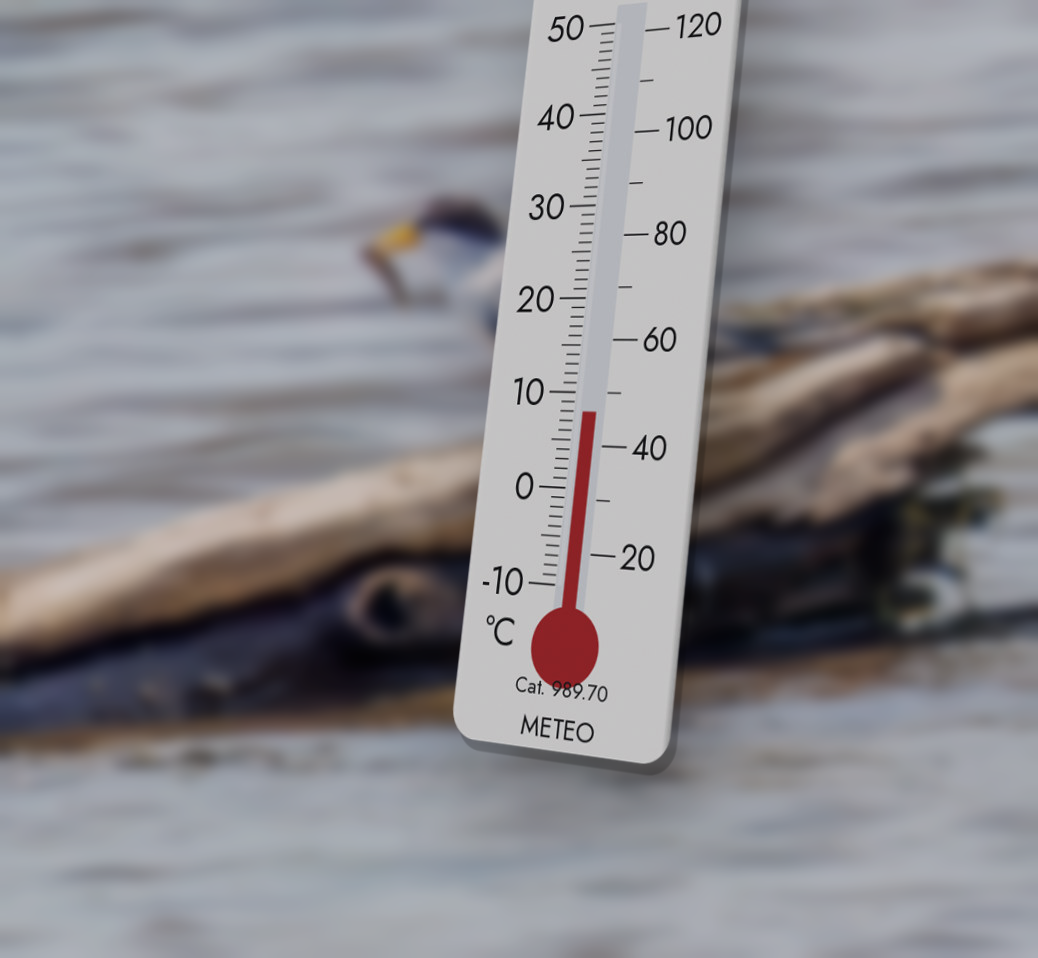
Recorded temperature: 8 °C
